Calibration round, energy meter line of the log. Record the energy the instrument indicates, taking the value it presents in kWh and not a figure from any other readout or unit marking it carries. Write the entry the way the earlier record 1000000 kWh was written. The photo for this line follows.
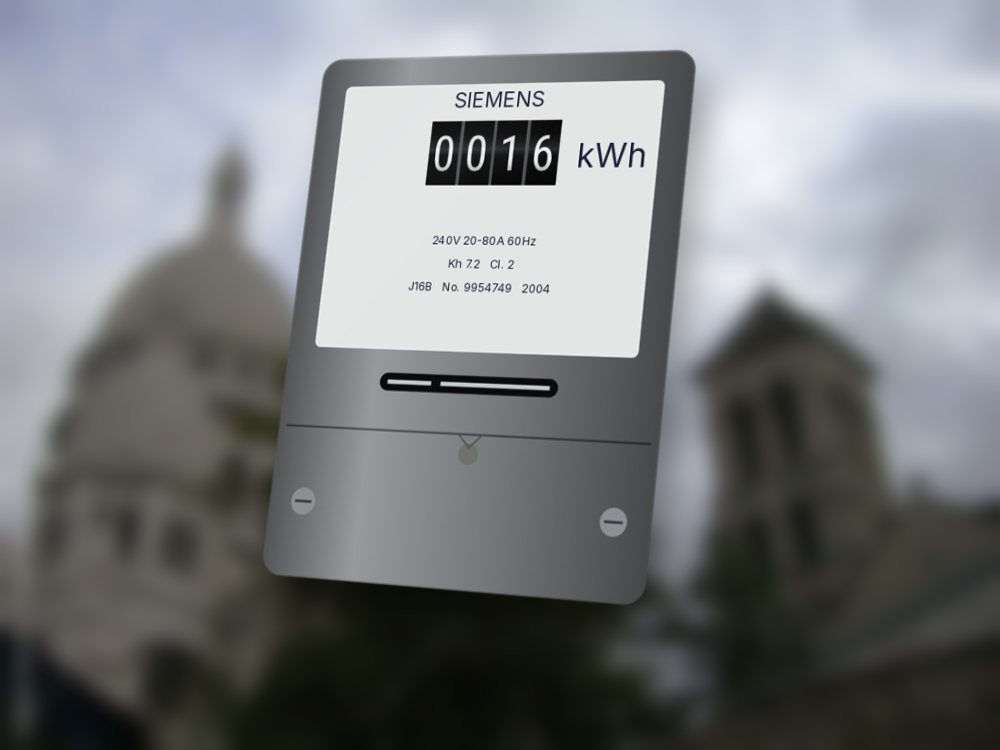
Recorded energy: 16 kWh
